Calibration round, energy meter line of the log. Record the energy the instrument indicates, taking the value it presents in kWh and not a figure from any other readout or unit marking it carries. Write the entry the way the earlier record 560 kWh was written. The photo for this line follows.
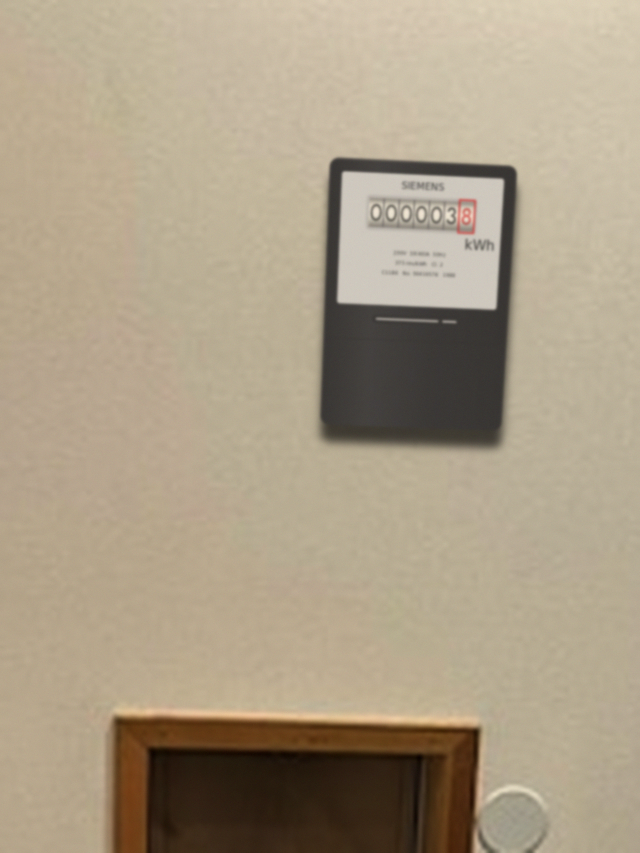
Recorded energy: 3.8 kWh
